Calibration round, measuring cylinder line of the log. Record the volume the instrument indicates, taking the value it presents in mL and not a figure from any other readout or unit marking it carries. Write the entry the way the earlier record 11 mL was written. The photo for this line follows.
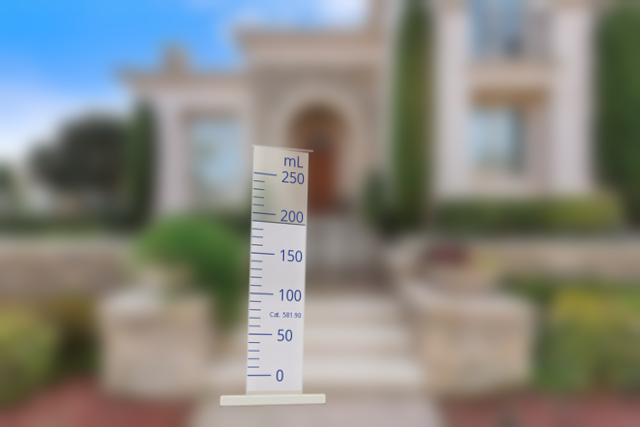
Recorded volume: 190 mL
